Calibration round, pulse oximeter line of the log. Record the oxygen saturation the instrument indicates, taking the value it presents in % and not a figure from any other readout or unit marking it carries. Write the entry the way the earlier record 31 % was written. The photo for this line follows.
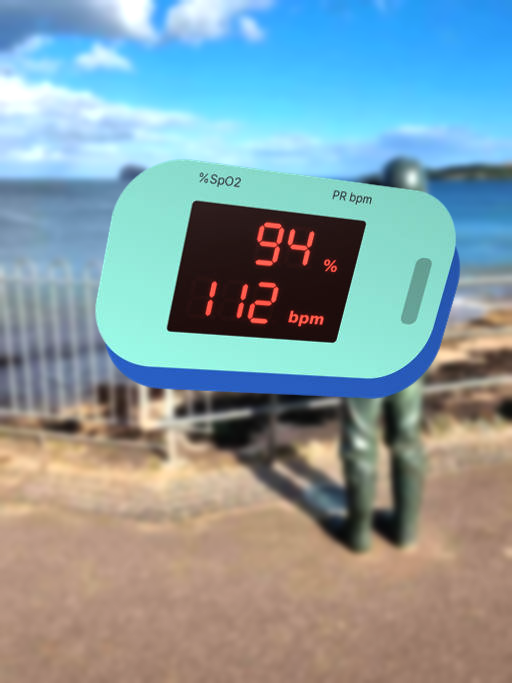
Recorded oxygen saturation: 94 %
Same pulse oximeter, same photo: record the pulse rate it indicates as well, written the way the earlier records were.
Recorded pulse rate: 112 bpm
